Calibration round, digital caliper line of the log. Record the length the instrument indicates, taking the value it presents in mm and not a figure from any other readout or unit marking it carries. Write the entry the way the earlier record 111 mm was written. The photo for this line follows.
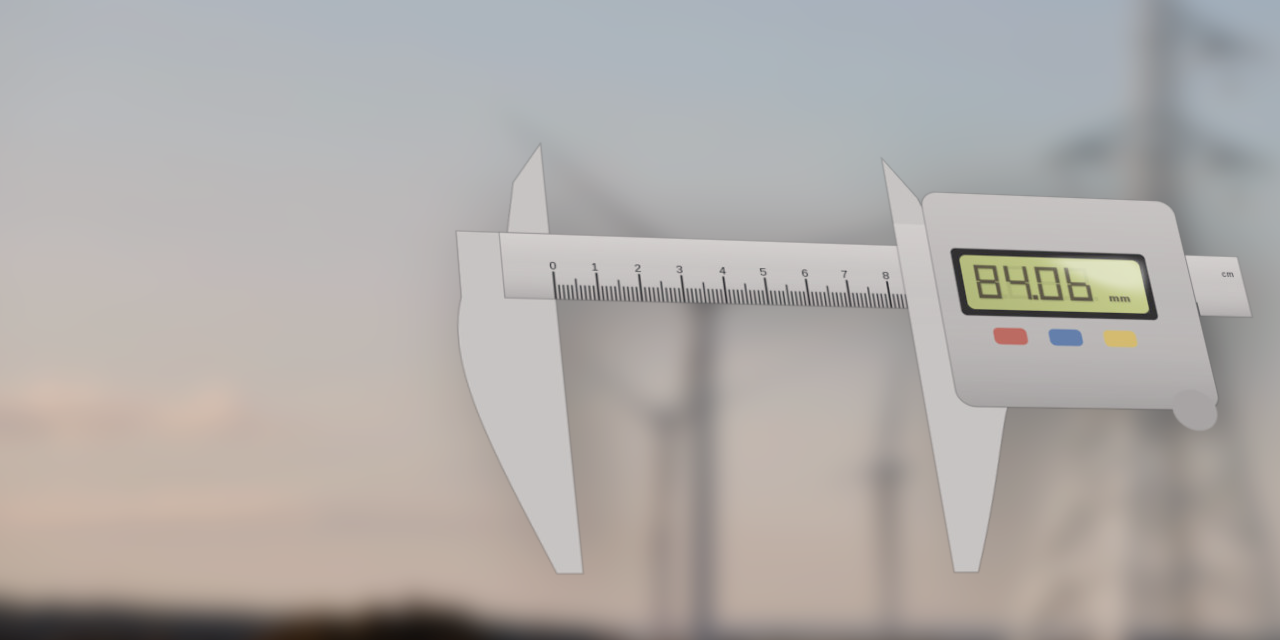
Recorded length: 84.06 mm
